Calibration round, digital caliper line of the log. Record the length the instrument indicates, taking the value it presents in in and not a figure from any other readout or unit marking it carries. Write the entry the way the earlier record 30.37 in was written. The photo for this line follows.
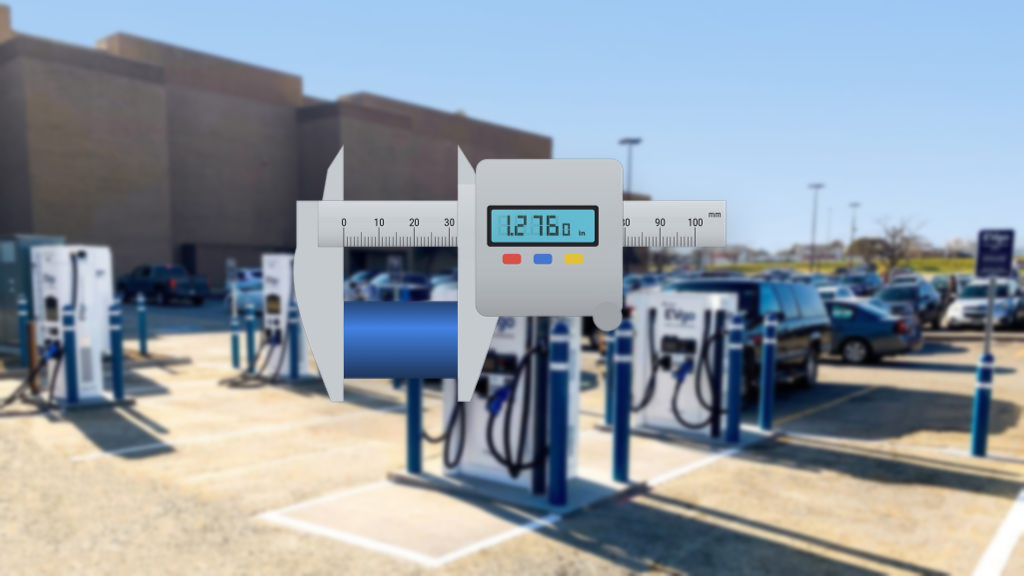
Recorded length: 1.2760 in
